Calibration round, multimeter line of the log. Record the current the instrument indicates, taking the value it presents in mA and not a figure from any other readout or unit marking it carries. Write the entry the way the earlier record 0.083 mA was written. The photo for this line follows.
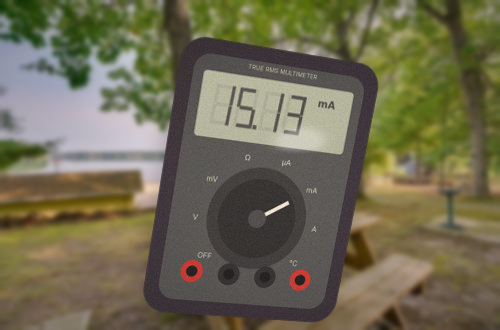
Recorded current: 15.13 mA
